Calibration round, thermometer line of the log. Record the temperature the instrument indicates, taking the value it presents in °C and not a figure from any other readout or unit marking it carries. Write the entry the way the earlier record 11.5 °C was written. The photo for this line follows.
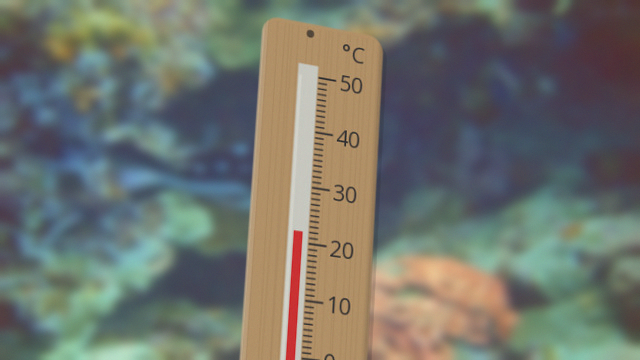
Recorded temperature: 22 °C
